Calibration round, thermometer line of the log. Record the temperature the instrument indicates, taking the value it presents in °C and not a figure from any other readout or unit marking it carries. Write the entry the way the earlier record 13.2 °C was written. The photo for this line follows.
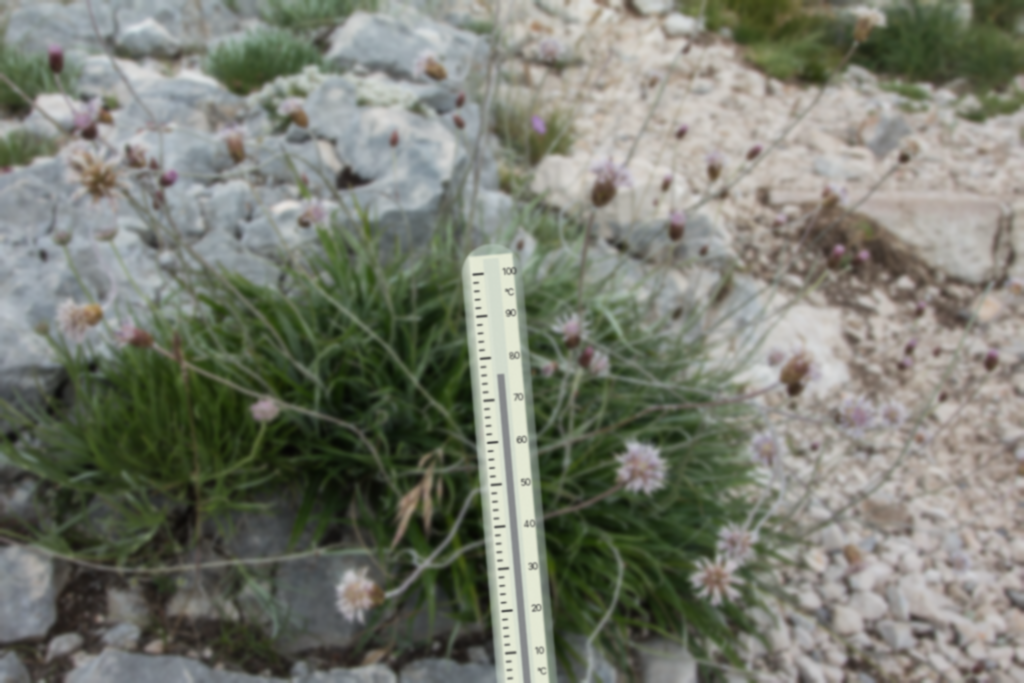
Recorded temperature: 76 °C
